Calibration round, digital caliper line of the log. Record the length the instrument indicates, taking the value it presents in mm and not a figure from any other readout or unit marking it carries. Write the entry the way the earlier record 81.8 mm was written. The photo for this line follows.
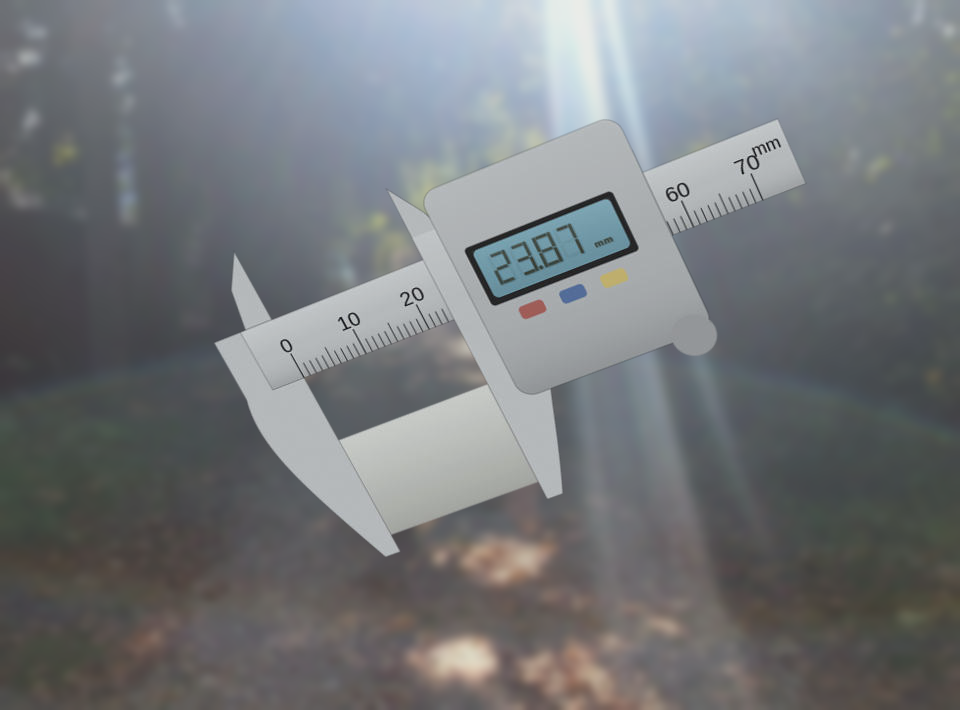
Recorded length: 23.87 mm
